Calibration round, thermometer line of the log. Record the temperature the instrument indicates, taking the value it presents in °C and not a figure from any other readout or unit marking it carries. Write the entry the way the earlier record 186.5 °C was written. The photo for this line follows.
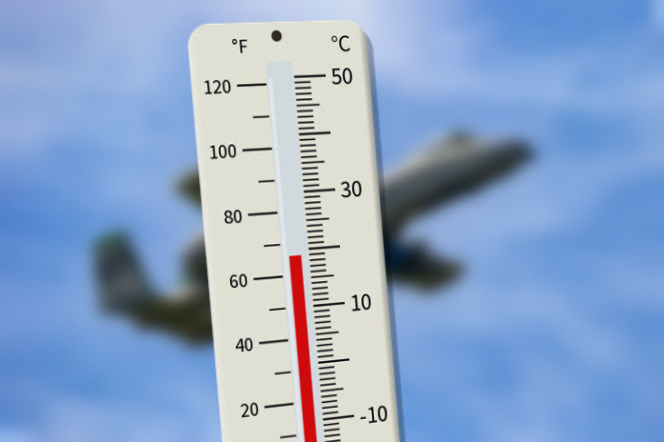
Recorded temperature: 19 °C
